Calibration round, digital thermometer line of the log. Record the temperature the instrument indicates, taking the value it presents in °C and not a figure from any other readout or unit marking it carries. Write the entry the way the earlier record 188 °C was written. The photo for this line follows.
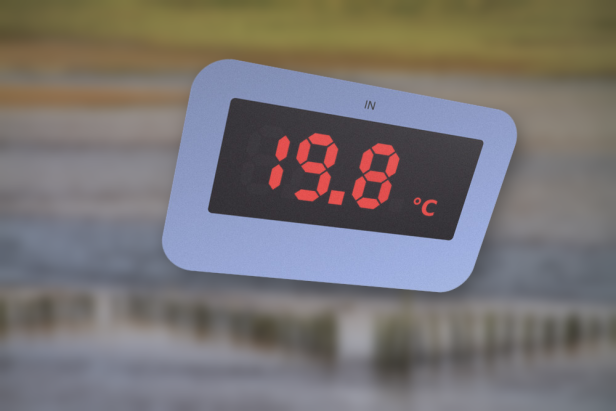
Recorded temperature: 19.8 °C
